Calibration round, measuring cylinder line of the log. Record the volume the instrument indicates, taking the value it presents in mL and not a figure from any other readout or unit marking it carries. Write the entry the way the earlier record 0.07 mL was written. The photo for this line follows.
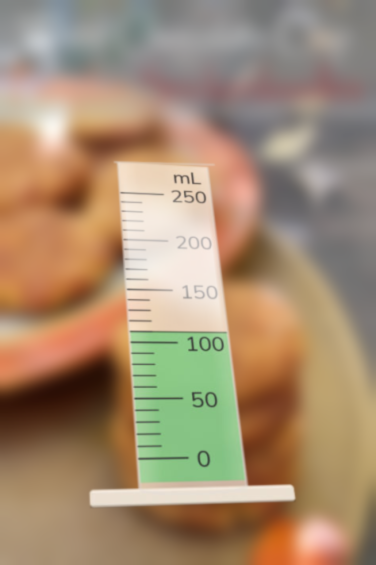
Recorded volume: 110 mL
